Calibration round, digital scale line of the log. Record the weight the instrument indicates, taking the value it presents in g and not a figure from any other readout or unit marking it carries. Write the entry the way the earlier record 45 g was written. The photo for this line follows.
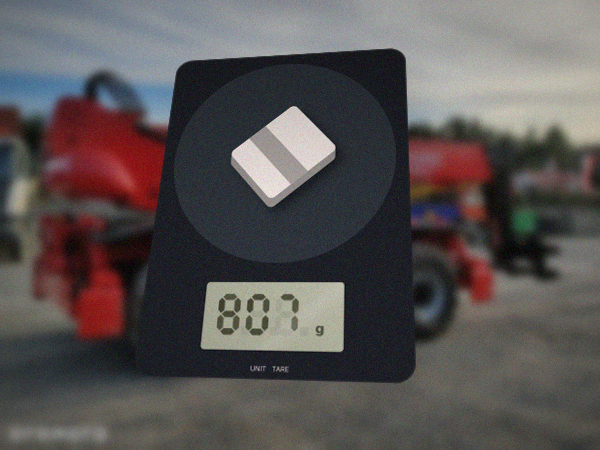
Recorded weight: 807 g
